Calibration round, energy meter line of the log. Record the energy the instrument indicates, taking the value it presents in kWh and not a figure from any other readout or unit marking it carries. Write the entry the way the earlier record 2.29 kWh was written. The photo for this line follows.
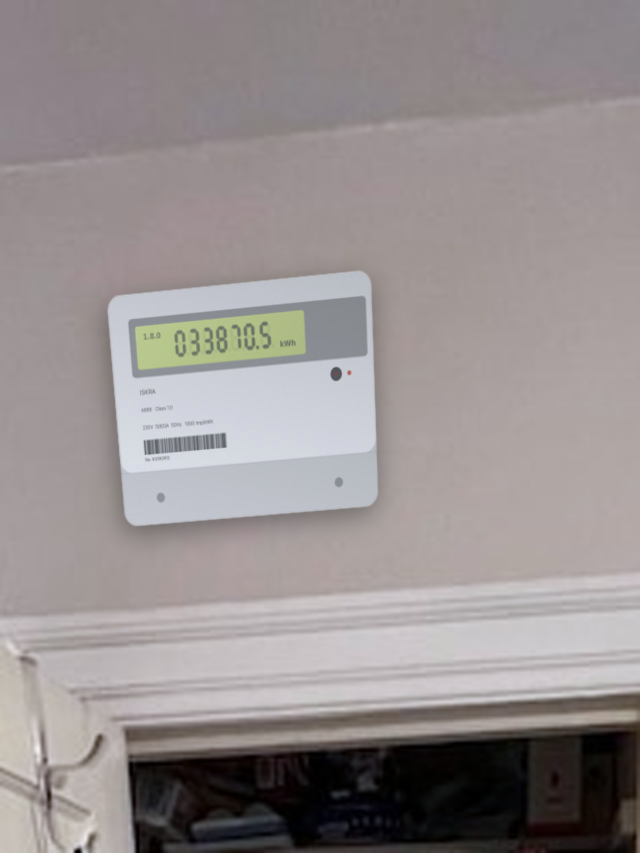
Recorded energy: 33870.5 kWh
